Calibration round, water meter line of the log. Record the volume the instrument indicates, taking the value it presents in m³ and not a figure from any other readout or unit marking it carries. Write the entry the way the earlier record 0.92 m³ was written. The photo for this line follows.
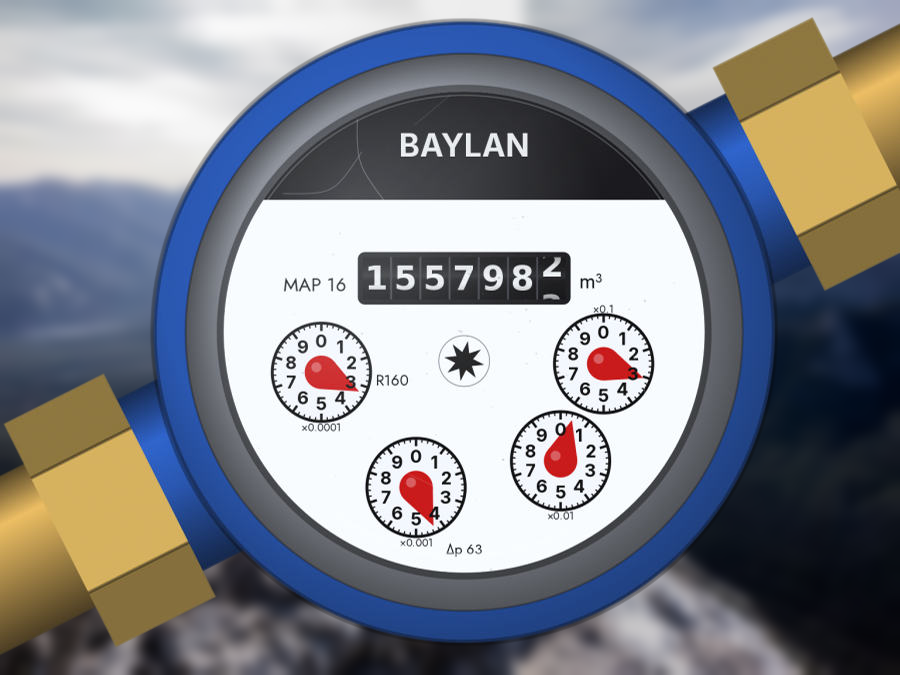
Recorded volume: 1557982.3043 m³
